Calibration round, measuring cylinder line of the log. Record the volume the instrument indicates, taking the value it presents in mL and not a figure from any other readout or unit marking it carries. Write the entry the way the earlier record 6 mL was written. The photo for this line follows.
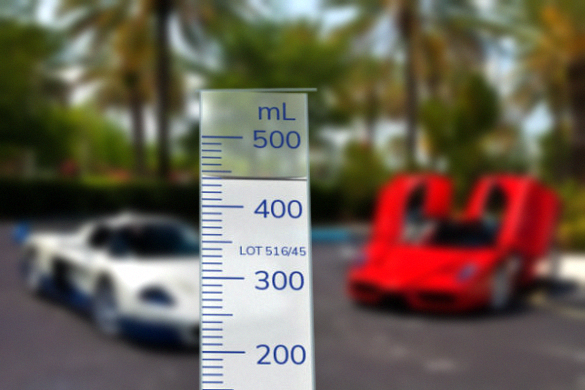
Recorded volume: 440 mL
